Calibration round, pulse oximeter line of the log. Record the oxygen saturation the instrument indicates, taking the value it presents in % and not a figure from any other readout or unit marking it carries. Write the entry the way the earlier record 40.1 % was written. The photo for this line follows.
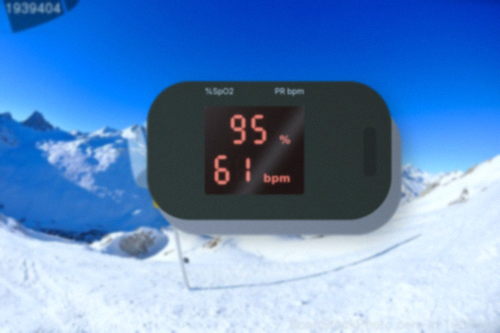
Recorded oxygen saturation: 95 %
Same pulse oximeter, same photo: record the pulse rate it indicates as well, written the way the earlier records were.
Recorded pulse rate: 61 bpm
